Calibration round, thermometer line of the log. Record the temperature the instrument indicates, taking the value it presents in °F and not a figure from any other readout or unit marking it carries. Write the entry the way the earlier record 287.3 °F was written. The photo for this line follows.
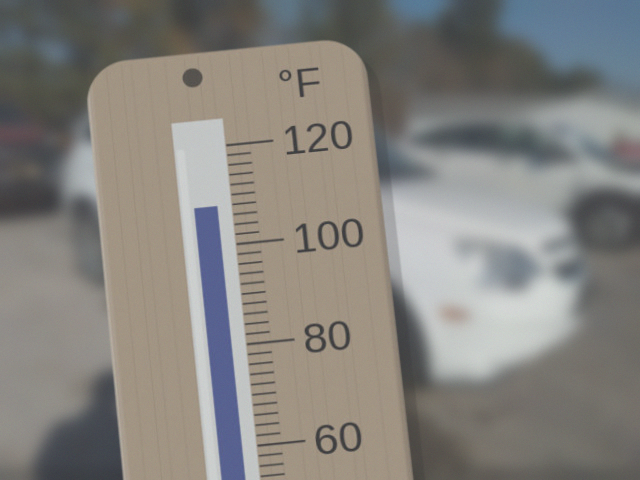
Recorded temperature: 108 °F
